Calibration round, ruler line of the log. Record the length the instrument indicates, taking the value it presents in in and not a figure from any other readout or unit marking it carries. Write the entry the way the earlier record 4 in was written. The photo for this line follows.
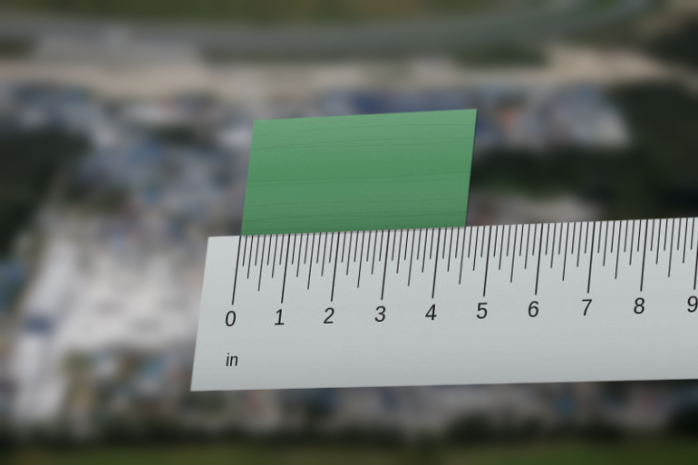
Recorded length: 4.5 in
